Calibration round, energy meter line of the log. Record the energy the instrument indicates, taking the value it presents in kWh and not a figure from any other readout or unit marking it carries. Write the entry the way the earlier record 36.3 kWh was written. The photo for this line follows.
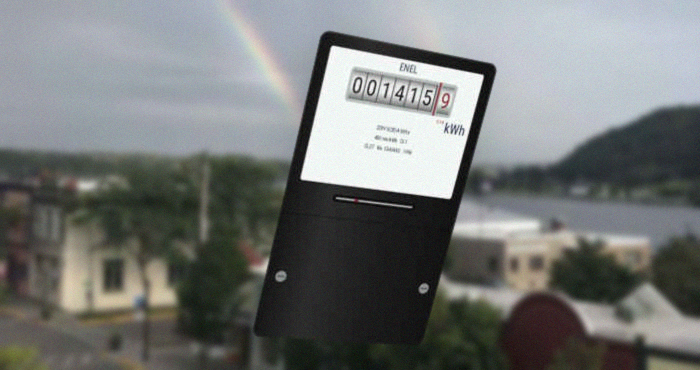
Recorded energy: 1415.9 kWh
